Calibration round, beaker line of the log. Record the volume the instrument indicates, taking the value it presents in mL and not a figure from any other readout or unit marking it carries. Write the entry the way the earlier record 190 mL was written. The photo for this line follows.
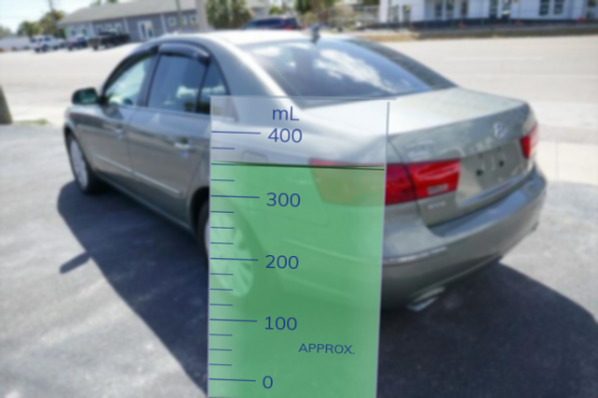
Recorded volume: 350 mL
